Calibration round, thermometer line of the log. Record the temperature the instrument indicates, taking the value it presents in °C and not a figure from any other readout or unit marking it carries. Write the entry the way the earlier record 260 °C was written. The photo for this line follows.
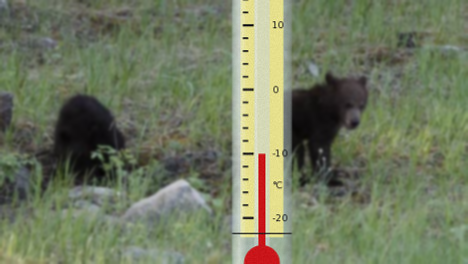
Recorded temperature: -10 °C
